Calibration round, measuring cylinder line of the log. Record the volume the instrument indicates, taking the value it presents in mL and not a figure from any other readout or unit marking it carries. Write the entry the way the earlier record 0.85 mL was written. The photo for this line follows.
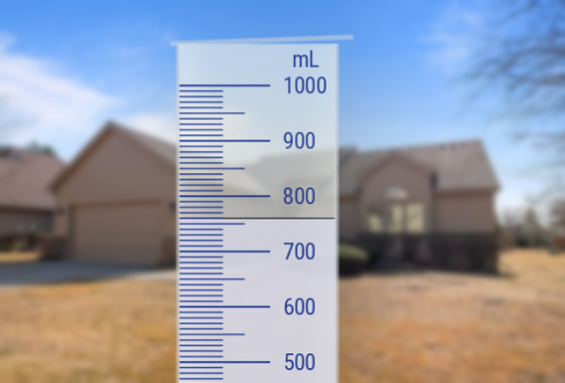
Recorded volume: 760 mL
